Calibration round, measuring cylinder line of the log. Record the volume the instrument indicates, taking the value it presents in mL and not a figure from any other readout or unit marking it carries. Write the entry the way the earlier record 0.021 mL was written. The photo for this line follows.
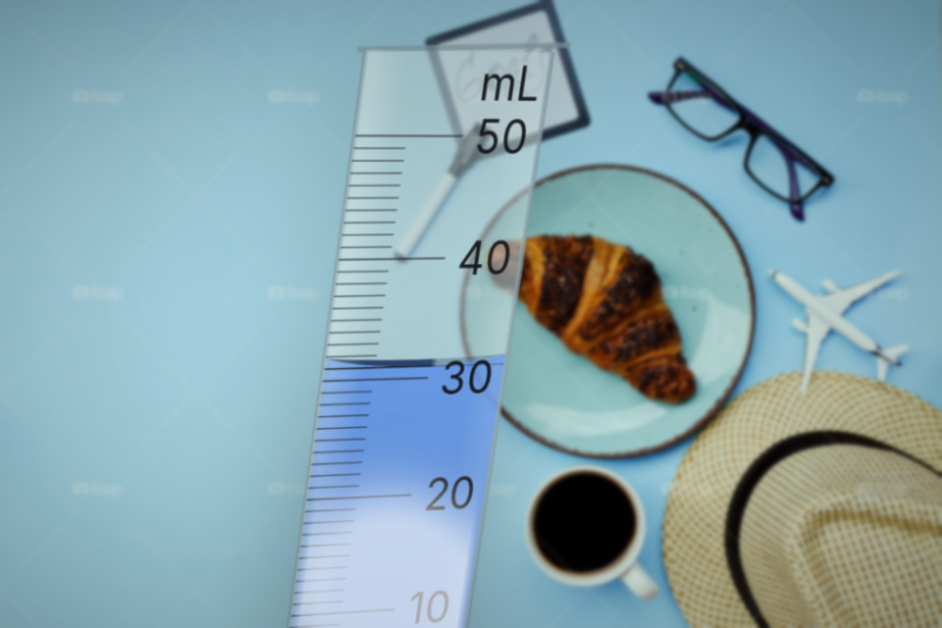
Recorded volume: 31 mL
